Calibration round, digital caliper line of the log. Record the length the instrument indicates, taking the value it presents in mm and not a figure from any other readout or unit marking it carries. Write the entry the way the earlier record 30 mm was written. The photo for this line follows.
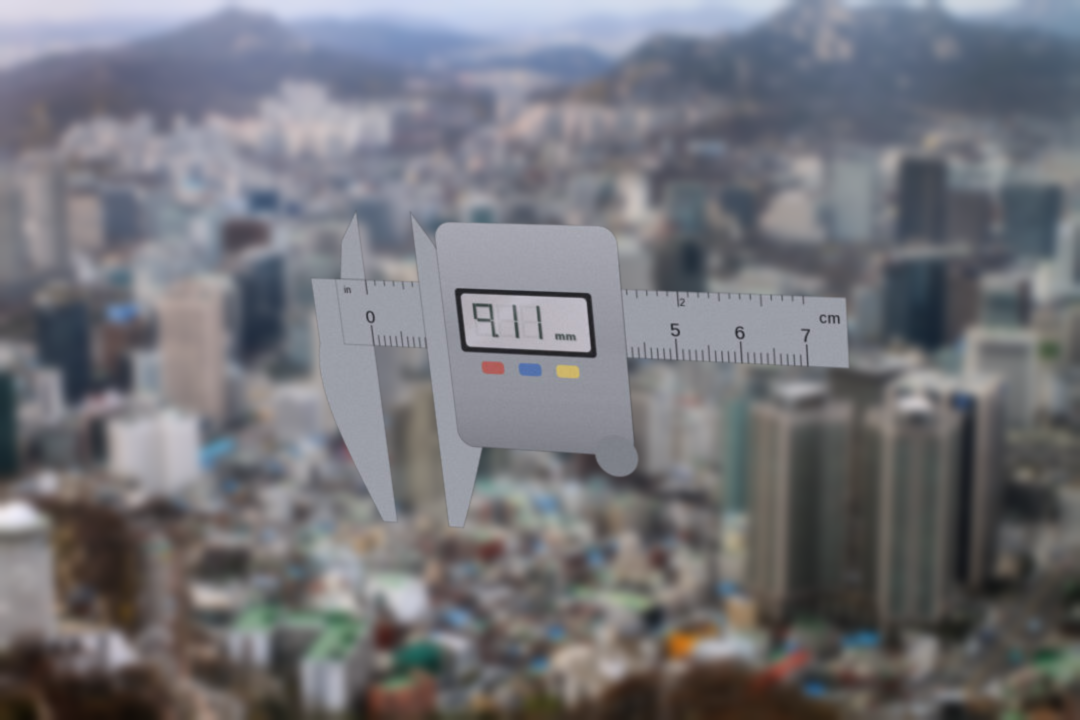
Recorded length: 9.11 mm
